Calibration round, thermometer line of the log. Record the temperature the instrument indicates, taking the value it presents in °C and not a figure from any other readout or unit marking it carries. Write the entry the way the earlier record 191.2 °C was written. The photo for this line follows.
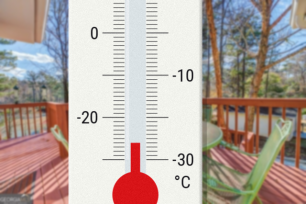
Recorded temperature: -26 °C
